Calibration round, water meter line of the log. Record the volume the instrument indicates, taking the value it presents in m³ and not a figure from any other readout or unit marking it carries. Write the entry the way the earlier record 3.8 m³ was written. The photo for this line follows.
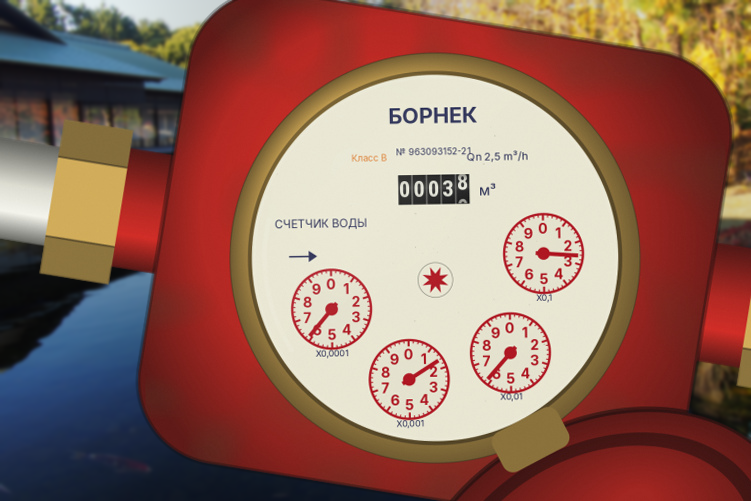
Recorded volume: 38.2616 m³
